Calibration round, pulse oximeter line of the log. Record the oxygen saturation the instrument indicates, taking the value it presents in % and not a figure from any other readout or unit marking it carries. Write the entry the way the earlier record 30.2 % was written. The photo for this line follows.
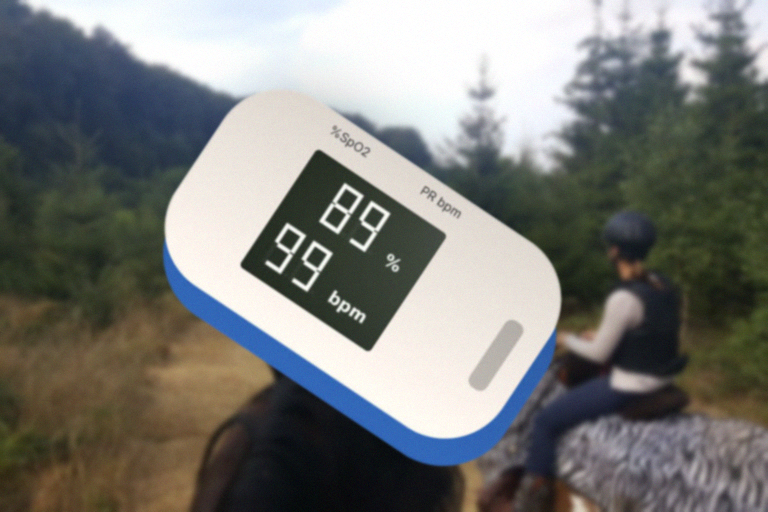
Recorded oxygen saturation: 89 %
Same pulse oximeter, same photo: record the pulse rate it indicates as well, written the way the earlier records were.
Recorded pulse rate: 99 bpm
